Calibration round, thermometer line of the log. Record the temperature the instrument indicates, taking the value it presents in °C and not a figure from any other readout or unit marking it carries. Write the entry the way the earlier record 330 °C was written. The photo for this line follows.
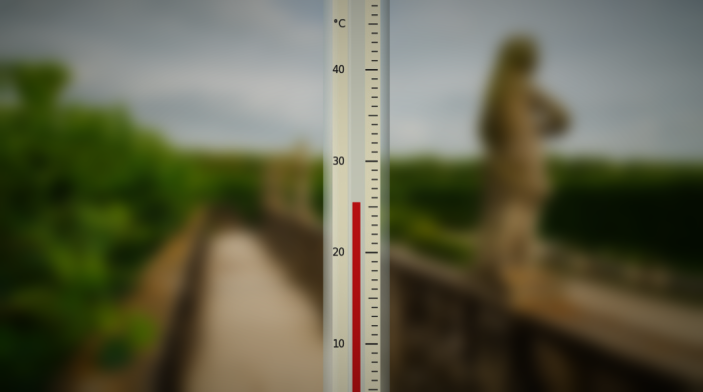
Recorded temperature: 25.5 °C
